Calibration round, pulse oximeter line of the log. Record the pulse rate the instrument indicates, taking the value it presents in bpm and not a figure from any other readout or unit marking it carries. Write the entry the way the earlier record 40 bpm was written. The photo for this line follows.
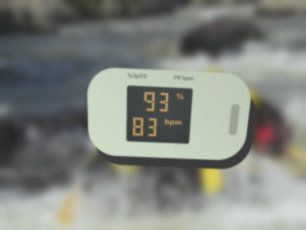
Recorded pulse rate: 83 bpm
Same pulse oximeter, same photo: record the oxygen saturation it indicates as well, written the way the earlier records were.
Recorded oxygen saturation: 93 %
